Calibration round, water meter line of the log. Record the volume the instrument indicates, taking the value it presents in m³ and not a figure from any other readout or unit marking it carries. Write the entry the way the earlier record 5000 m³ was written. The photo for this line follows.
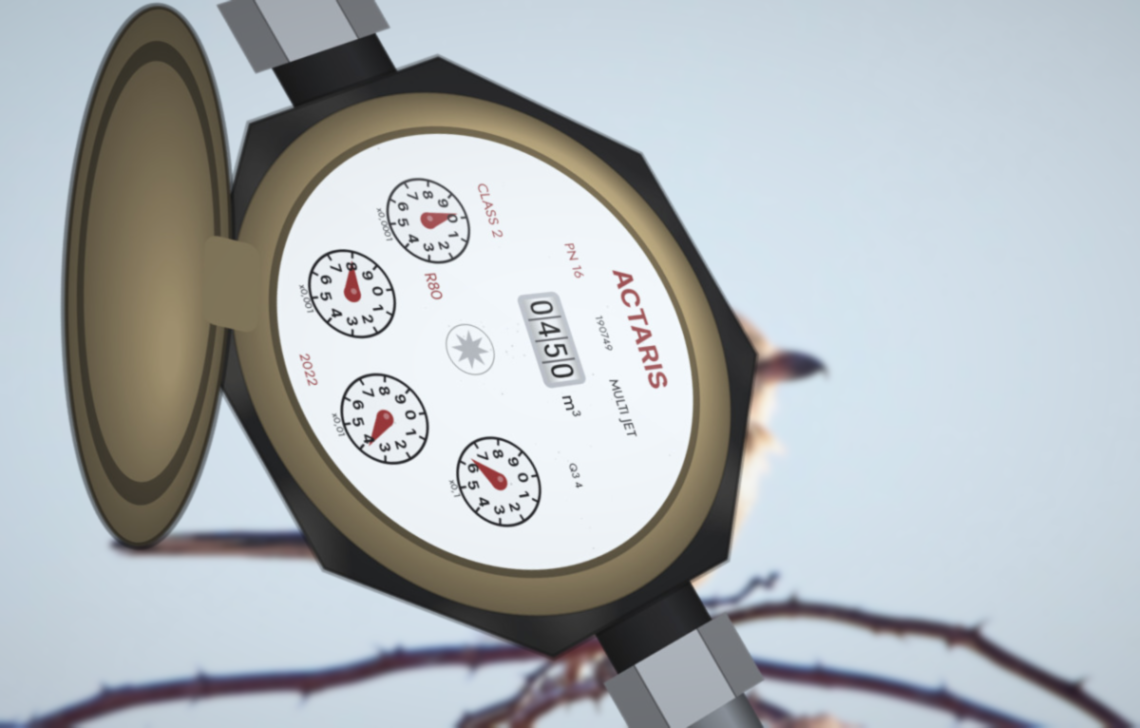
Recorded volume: 450.6379 m³
